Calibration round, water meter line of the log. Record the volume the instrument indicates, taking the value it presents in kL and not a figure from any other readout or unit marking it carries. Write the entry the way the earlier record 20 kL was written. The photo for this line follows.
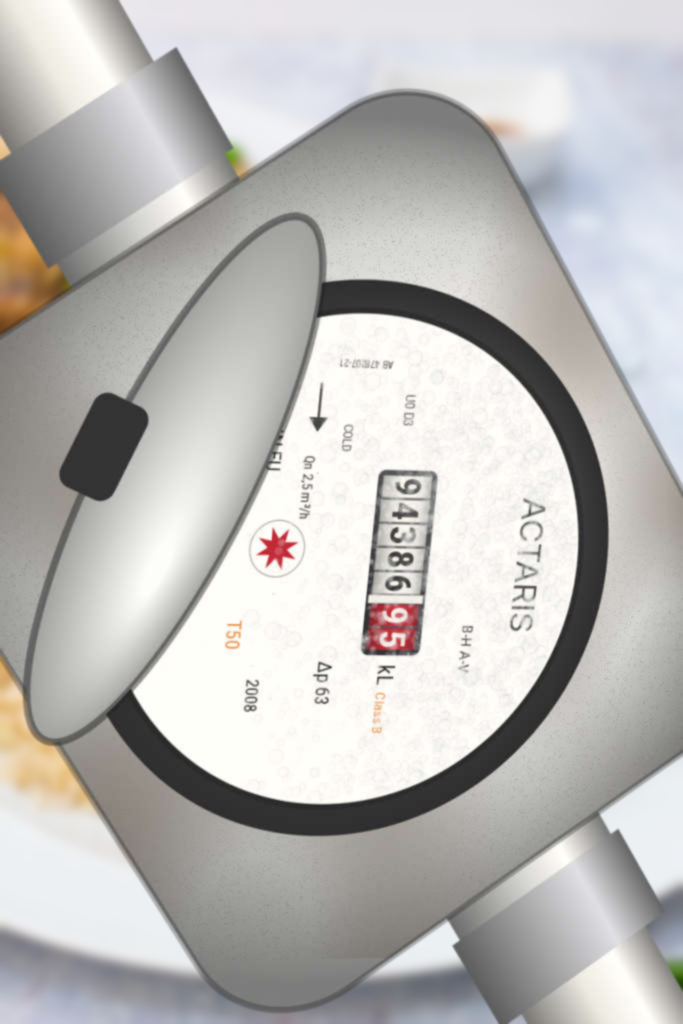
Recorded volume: 94386.95 kL
